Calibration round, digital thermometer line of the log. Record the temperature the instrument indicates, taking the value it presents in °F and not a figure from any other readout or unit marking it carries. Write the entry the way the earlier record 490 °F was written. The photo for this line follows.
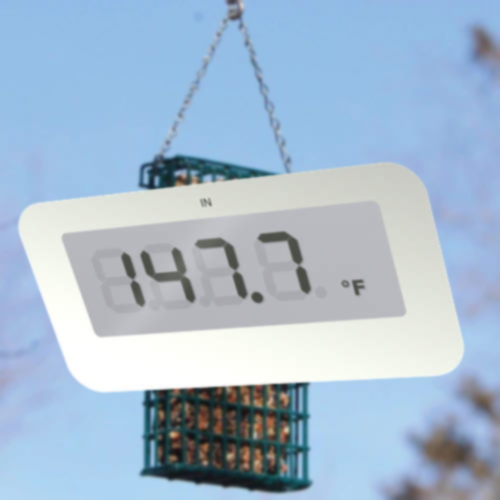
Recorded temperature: 147.7 °F
